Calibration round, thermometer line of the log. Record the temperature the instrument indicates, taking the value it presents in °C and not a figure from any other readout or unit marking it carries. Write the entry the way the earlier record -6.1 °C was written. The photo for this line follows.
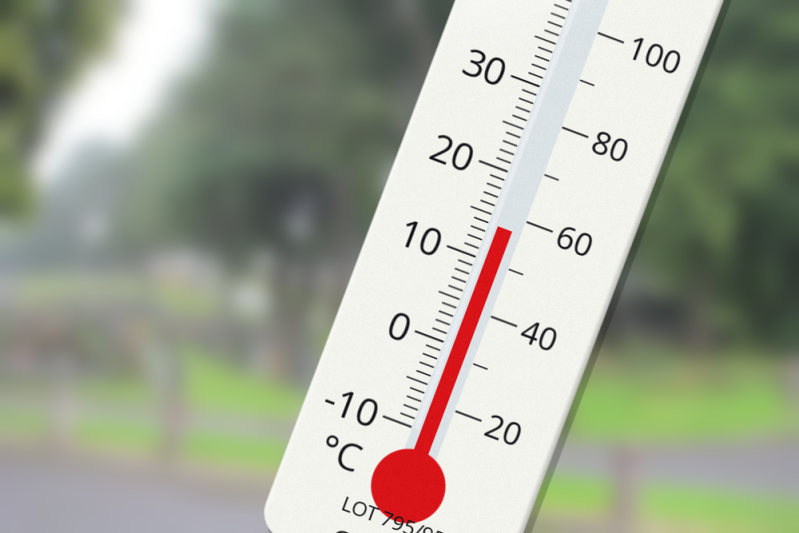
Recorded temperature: 14 °C
